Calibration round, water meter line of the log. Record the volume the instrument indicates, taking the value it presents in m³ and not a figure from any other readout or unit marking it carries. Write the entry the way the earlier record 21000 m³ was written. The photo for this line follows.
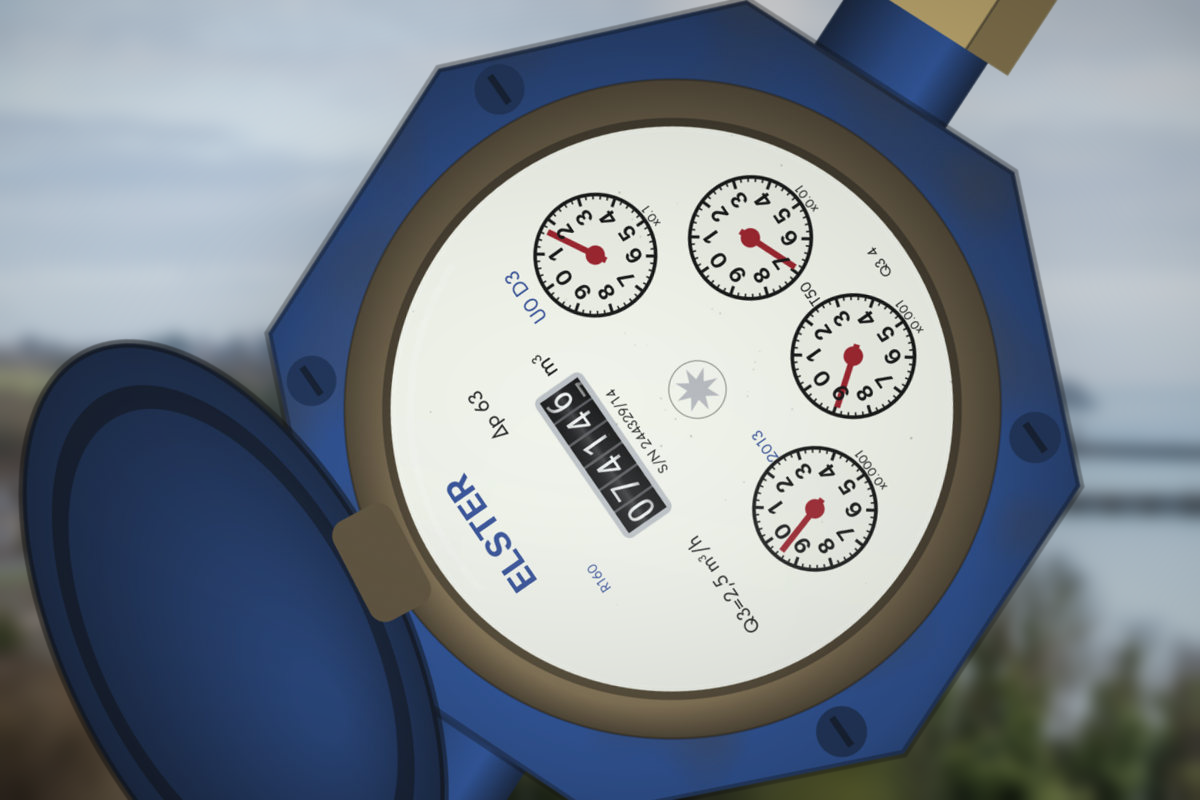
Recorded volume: 74146.1689 m³
